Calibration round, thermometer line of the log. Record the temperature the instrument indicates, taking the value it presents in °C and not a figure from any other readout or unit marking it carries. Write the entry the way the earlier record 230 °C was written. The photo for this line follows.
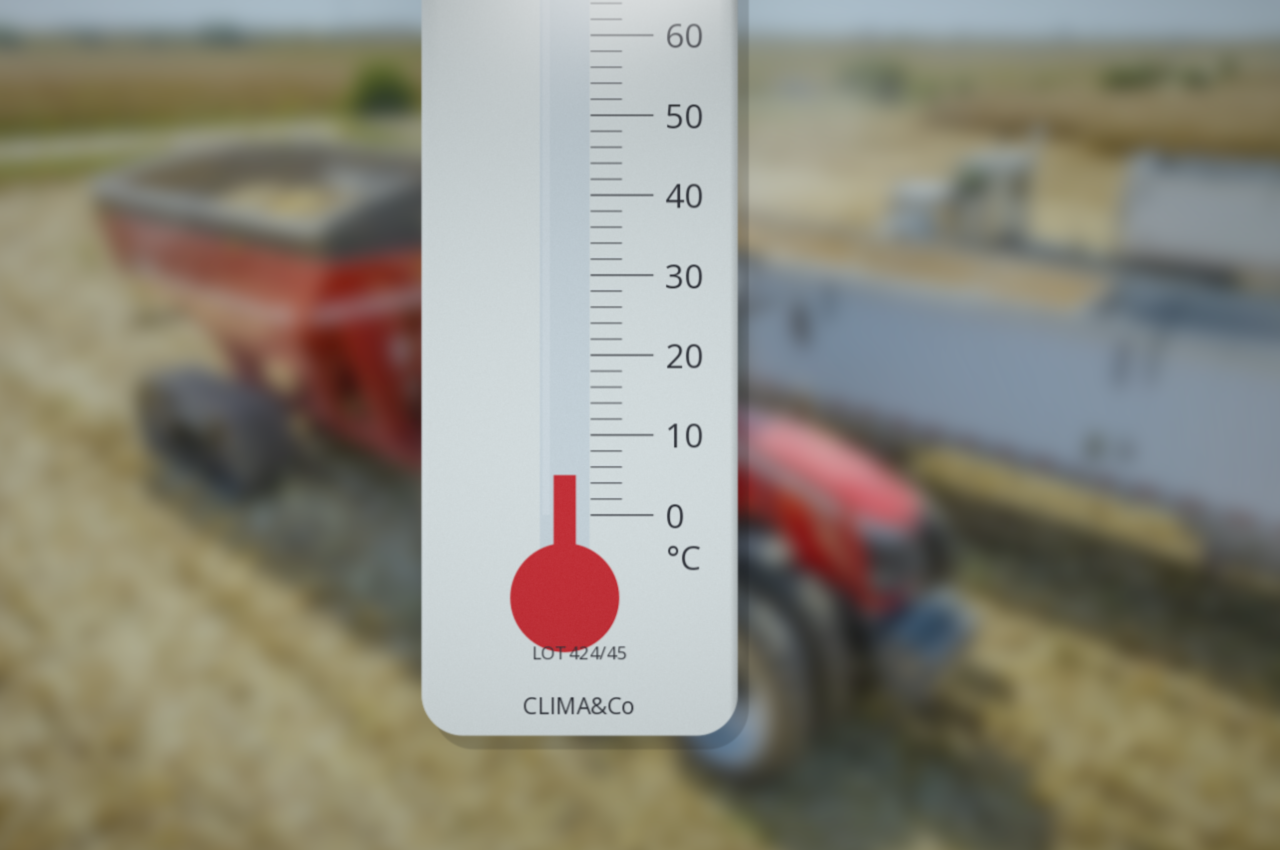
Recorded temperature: 5 °C
